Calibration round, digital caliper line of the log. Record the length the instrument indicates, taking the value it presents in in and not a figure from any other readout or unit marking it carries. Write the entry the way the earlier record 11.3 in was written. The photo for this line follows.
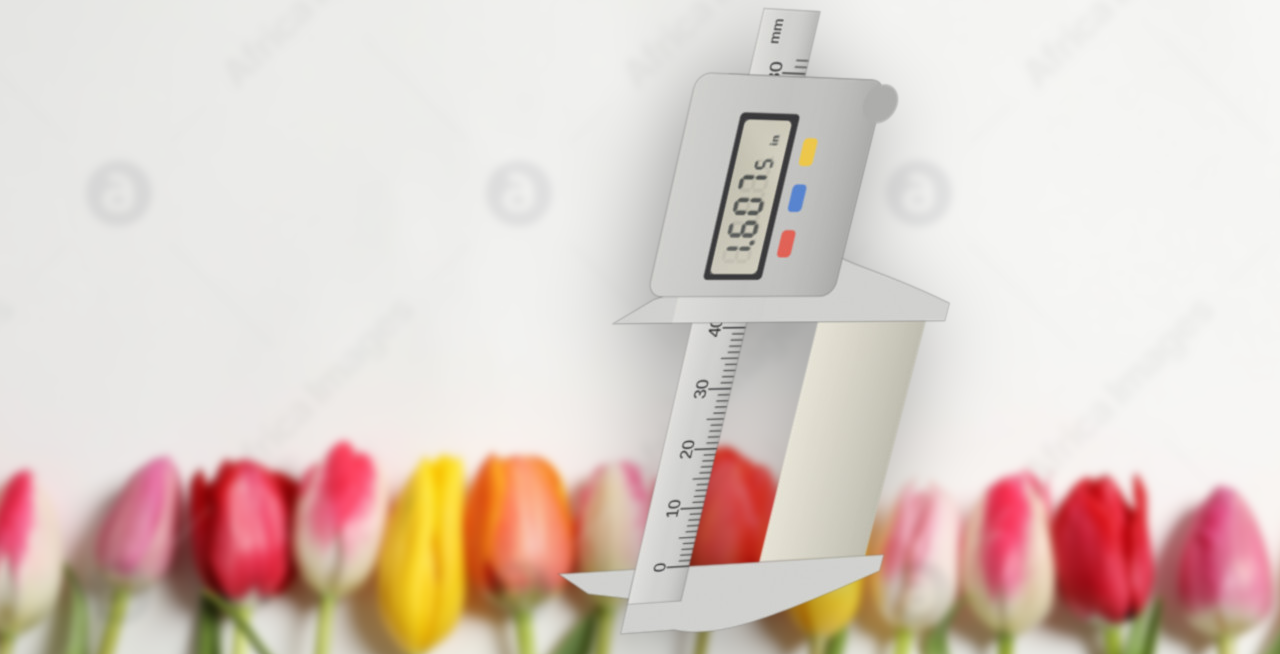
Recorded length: 1.6075 in
